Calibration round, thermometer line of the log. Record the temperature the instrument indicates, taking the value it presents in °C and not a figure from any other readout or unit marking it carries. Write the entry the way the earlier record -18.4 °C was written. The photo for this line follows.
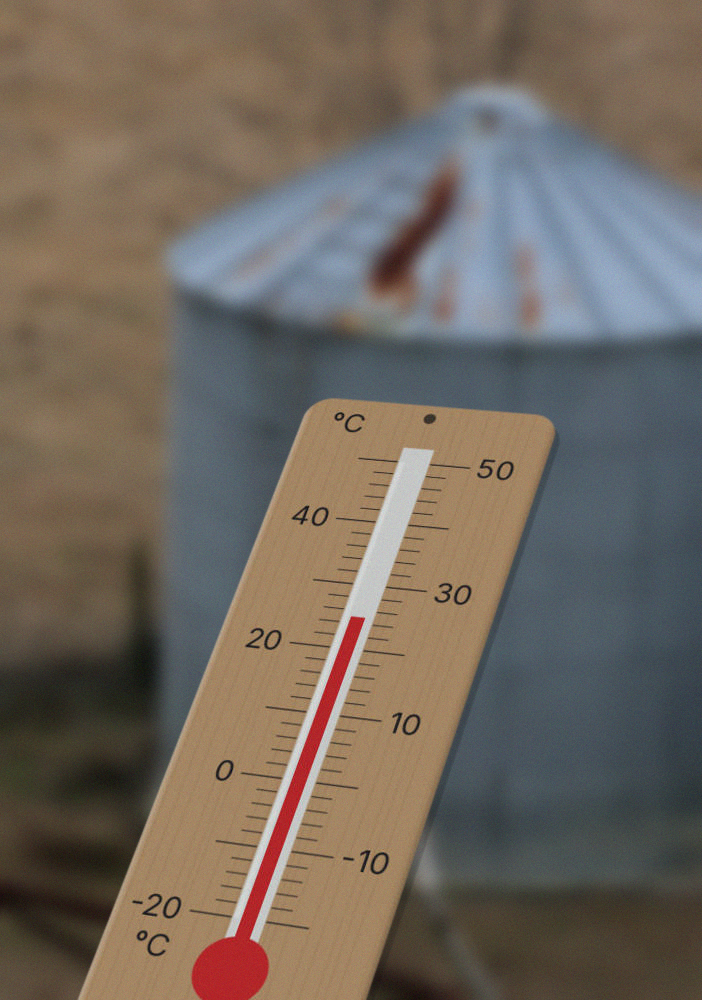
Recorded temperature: 25 °C
